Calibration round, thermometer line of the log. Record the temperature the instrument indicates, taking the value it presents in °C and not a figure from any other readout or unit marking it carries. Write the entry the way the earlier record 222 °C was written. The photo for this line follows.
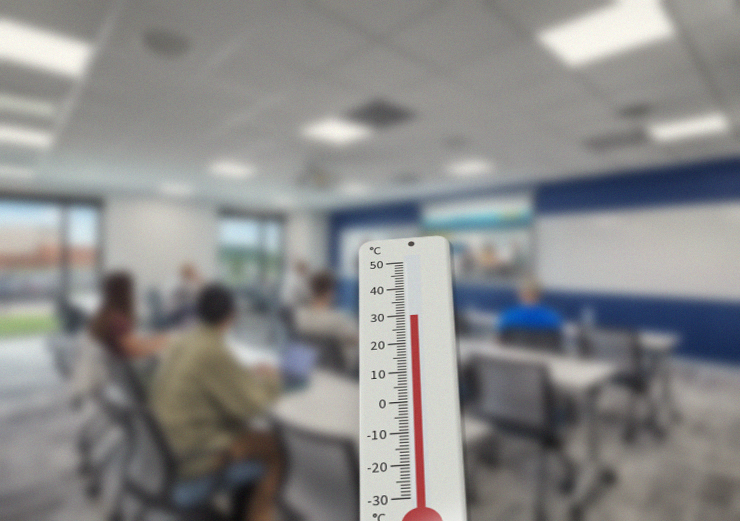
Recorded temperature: 30 °C
